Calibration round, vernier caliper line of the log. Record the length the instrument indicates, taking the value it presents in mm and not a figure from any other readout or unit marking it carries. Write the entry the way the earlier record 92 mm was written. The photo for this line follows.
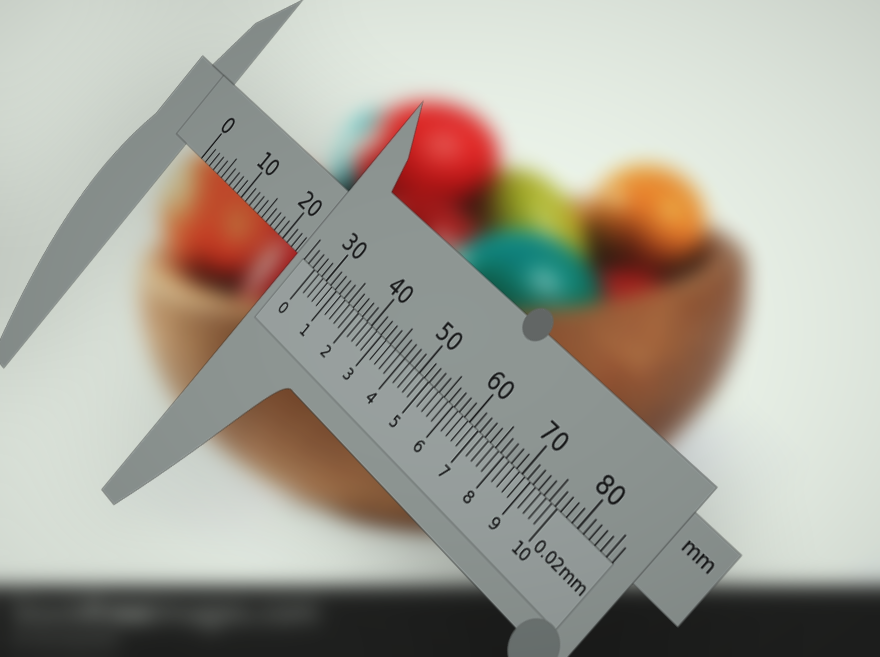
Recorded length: 27.4 mm
